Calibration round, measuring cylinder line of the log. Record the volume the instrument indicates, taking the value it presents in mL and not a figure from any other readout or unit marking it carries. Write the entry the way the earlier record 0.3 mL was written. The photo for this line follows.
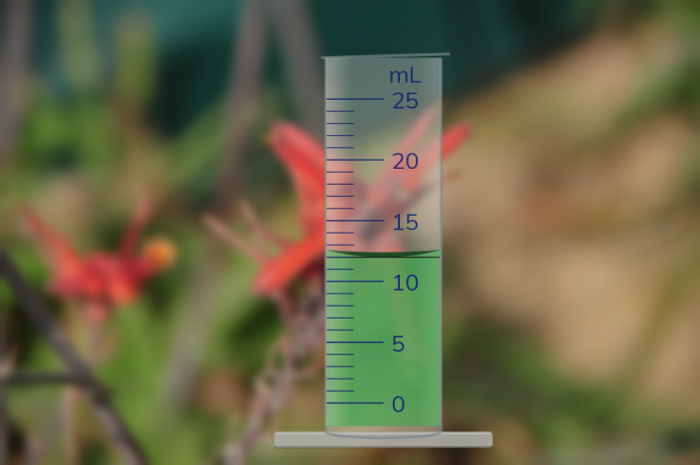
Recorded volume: 12 mL
